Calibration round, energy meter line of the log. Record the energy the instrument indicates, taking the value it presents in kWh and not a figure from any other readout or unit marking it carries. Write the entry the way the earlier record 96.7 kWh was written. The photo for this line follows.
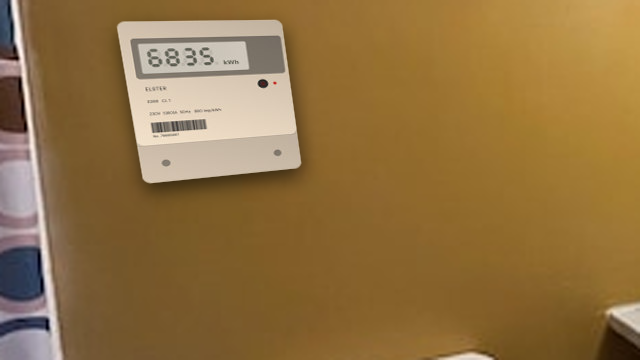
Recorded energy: 6835 kWh
